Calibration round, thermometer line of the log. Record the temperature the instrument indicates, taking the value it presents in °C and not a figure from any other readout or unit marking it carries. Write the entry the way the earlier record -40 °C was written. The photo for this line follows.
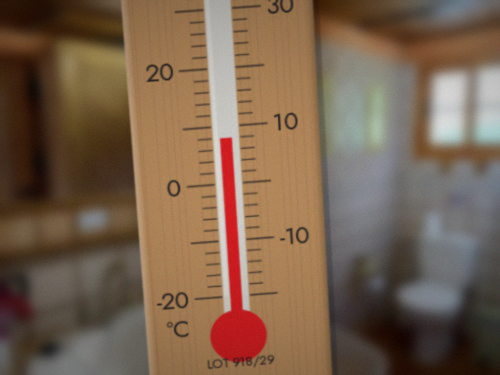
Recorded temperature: 8 °C
